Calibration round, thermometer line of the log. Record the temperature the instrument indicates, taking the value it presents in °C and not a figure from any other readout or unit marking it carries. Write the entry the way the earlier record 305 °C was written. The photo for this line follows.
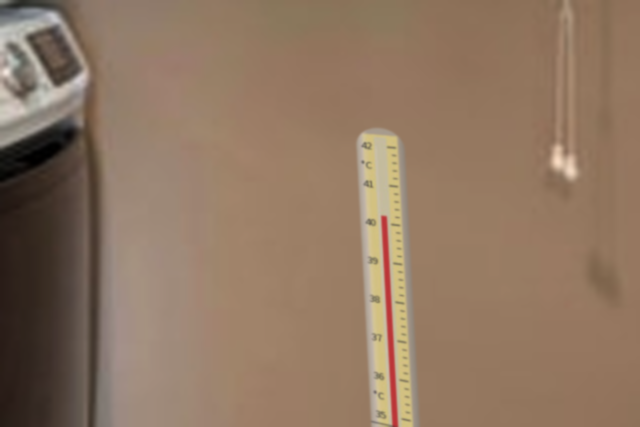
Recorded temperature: 40.2 °C
